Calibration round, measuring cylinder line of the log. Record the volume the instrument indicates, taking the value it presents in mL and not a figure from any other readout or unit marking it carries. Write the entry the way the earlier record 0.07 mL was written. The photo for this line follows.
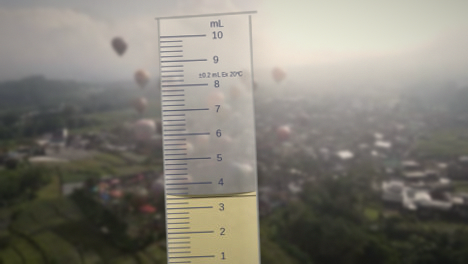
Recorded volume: 3.4 mL
